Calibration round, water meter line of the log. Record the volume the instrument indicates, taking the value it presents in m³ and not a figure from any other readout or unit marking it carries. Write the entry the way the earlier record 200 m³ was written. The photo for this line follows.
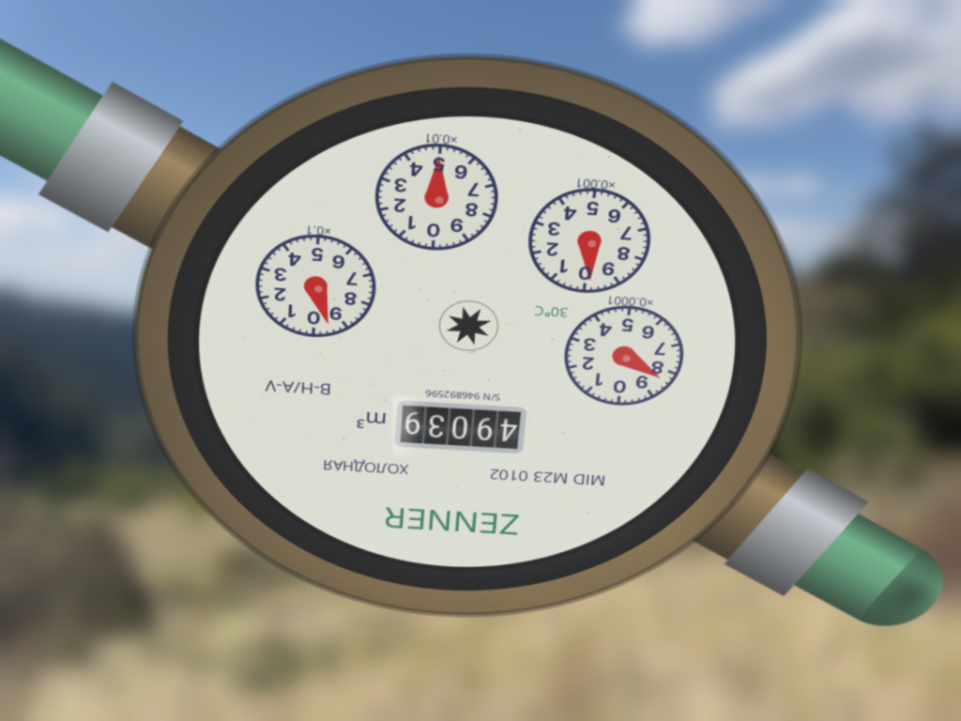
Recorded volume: 49038.9498 m³
